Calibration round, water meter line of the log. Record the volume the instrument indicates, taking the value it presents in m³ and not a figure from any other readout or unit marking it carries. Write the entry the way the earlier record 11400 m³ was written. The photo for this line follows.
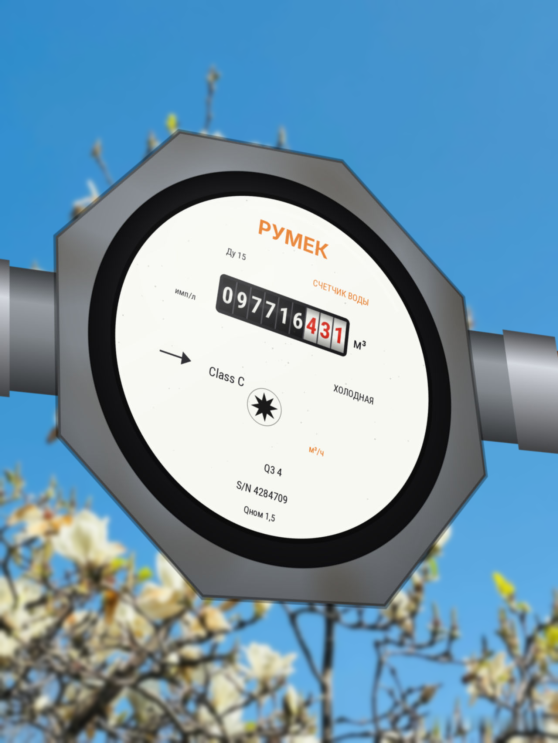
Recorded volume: 97716.431 m³
